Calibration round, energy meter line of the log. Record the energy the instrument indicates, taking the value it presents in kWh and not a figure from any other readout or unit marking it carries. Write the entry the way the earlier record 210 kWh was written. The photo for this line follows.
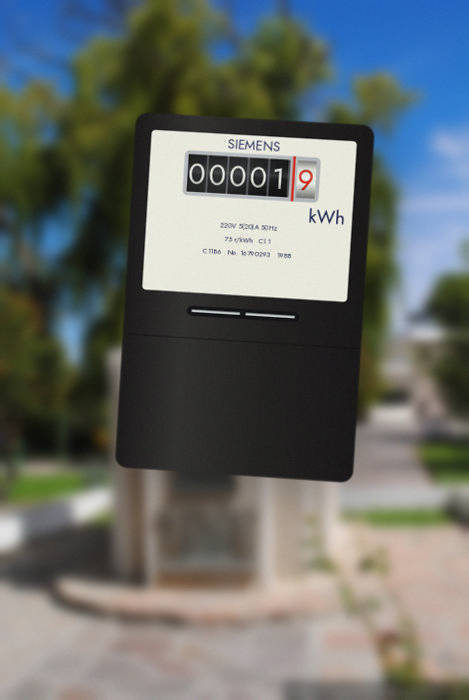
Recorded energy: 1.9 kWh
